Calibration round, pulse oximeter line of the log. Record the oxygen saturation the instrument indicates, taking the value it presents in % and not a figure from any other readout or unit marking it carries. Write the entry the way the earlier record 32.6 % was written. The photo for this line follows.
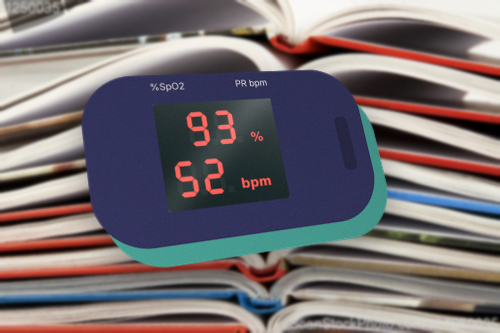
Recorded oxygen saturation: 93 %
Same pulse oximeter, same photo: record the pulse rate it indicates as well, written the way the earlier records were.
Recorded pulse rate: 52 bpm
